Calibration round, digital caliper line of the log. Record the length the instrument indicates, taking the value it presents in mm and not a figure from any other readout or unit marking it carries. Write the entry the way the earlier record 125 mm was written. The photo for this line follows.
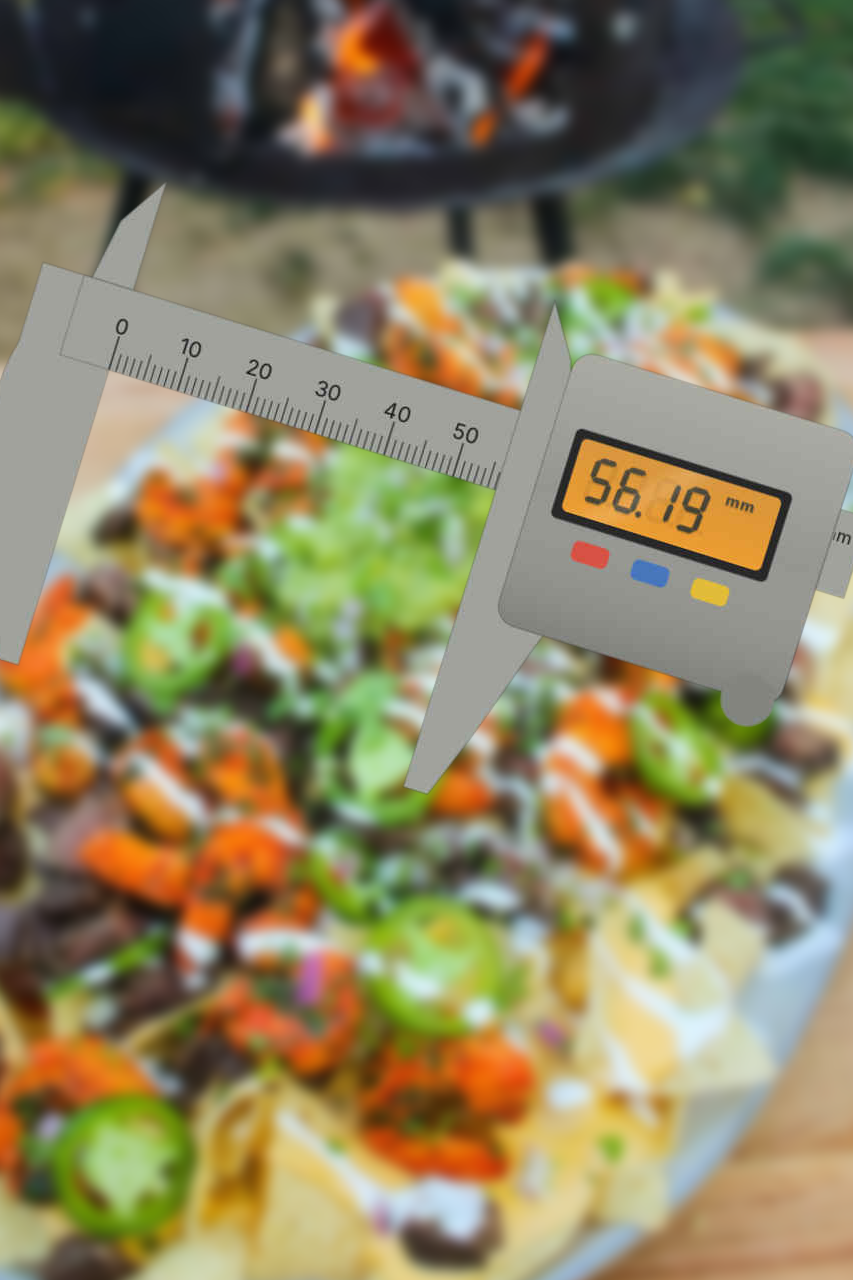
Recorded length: 56.19 mm
